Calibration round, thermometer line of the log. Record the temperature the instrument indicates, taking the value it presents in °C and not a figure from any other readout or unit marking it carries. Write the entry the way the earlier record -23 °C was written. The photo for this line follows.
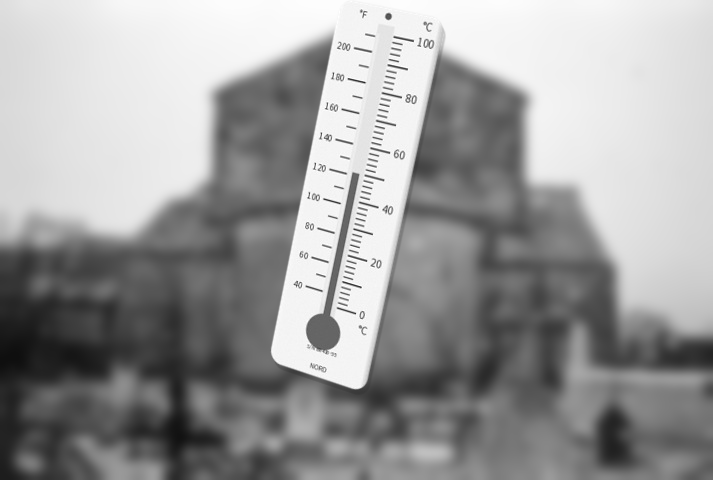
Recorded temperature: 50 °C
